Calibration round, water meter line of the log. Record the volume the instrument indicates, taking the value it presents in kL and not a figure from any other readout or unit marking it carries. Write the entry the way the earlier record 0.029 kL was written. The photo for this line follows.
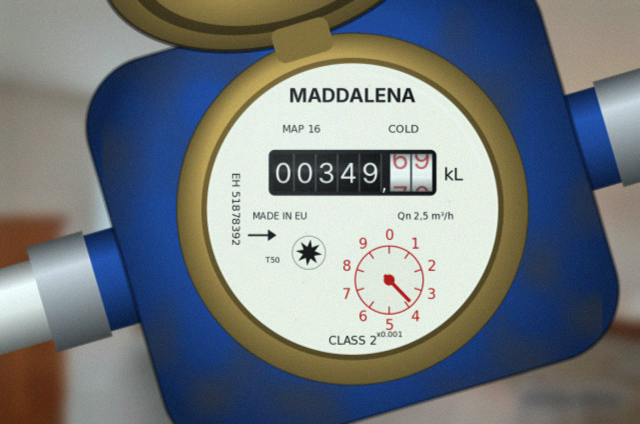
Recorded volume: 349.693 kL
